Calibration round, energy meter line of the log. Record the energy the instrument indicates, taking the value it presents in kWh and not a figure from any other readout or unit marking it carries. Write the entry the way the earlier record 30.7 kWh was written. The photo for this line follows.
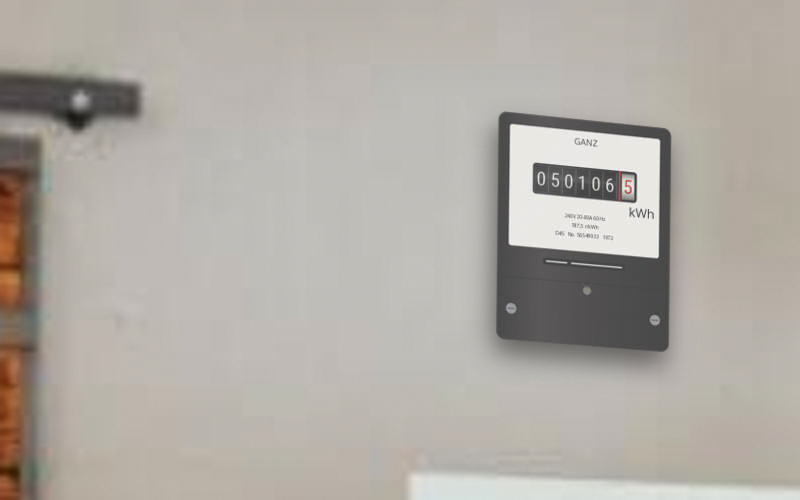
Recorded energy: 50106.5 kWh
